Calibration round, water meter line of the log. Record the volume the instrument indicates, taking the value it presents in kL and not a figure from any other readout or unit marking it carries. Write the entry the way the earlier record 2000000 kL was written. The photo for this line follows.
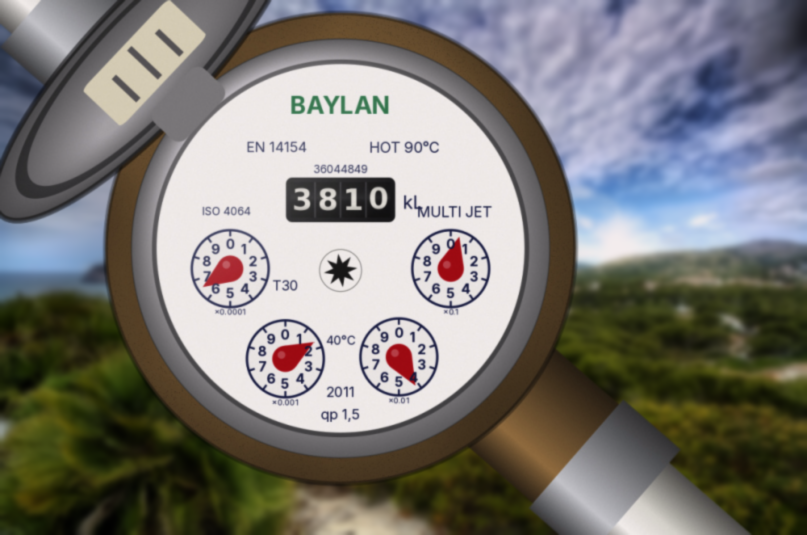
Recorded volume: 3810.0416 kL
